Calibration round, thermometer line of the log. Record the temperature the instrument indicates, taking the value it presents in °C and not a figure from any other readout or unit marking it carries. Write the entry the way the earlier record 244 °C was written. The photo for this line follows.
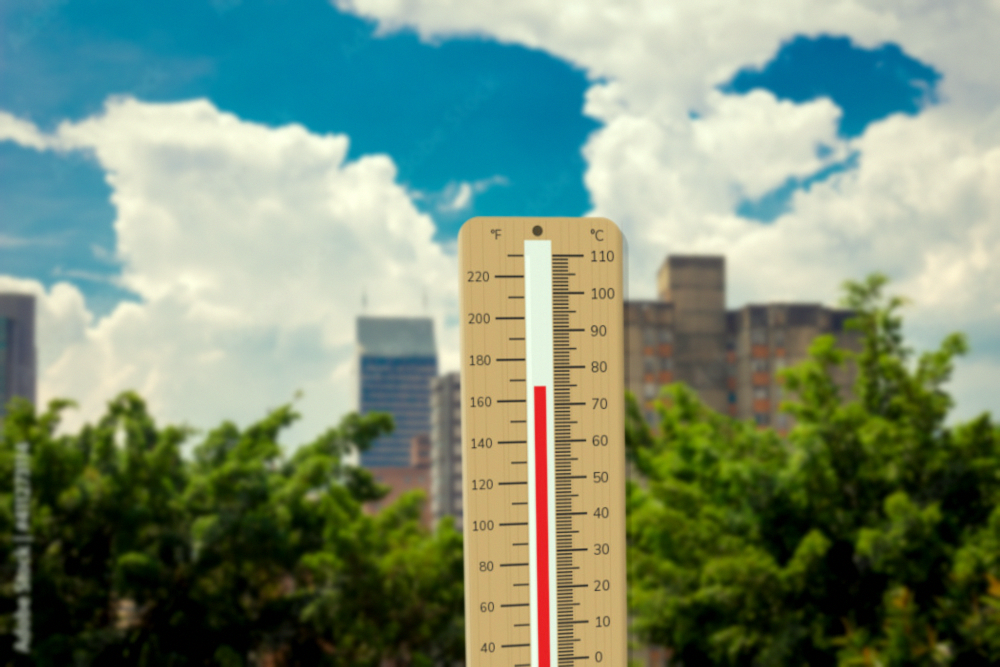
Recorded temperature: 75 °C
